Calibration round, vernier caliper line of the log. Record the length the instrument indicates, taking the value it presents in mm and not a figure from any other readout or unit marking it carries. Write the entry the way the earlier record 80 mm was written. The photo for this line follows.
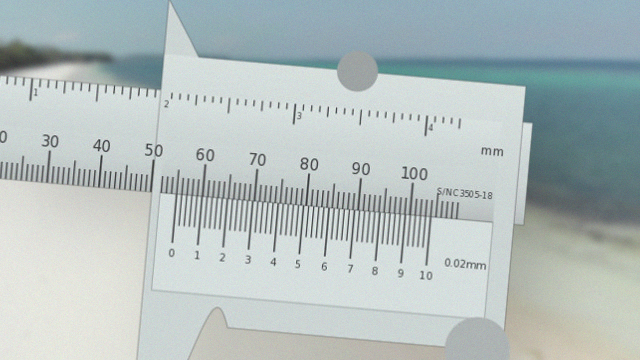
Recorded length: 55.0 mm
